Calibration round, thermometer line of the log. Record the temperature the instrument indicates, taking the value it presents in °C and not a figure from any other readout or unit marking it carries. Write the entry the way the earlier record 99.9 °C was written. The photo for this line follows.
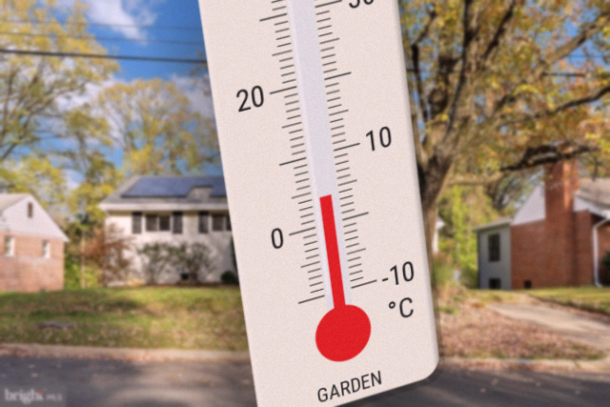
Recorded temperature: 4 °C
